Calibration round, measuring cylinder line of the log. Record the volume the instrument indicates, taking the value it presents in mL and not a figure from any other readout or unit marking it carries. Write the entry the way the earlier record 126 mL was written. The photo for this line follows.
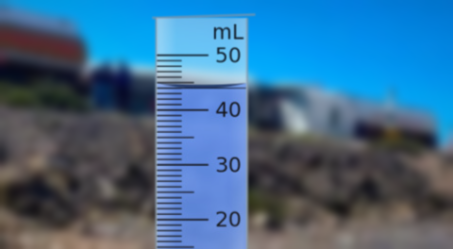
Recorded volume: 44 mL
